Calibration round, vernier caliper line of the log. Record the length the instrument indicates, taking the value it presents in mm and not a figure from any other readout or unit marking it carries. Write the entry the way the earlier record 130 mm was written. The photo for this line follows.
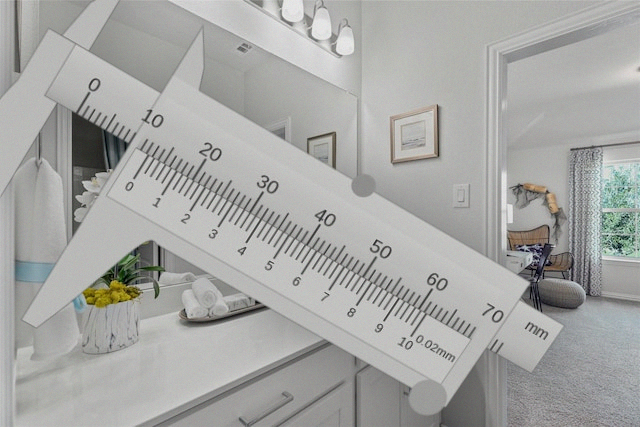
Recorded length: 12.4 mm
